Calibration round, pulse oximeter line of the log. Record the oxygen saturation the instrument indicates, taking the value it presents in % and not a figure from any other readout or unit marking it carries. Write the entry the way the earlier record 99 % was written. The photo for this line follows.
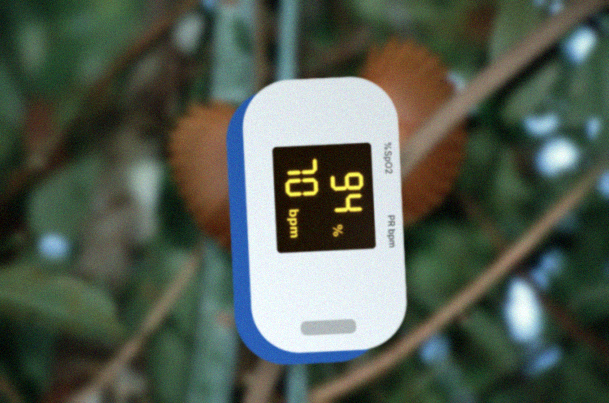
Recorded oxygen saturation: 94 %
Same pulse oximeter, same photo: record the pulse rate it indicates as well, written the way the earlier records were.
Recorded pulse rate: 70 bpm
